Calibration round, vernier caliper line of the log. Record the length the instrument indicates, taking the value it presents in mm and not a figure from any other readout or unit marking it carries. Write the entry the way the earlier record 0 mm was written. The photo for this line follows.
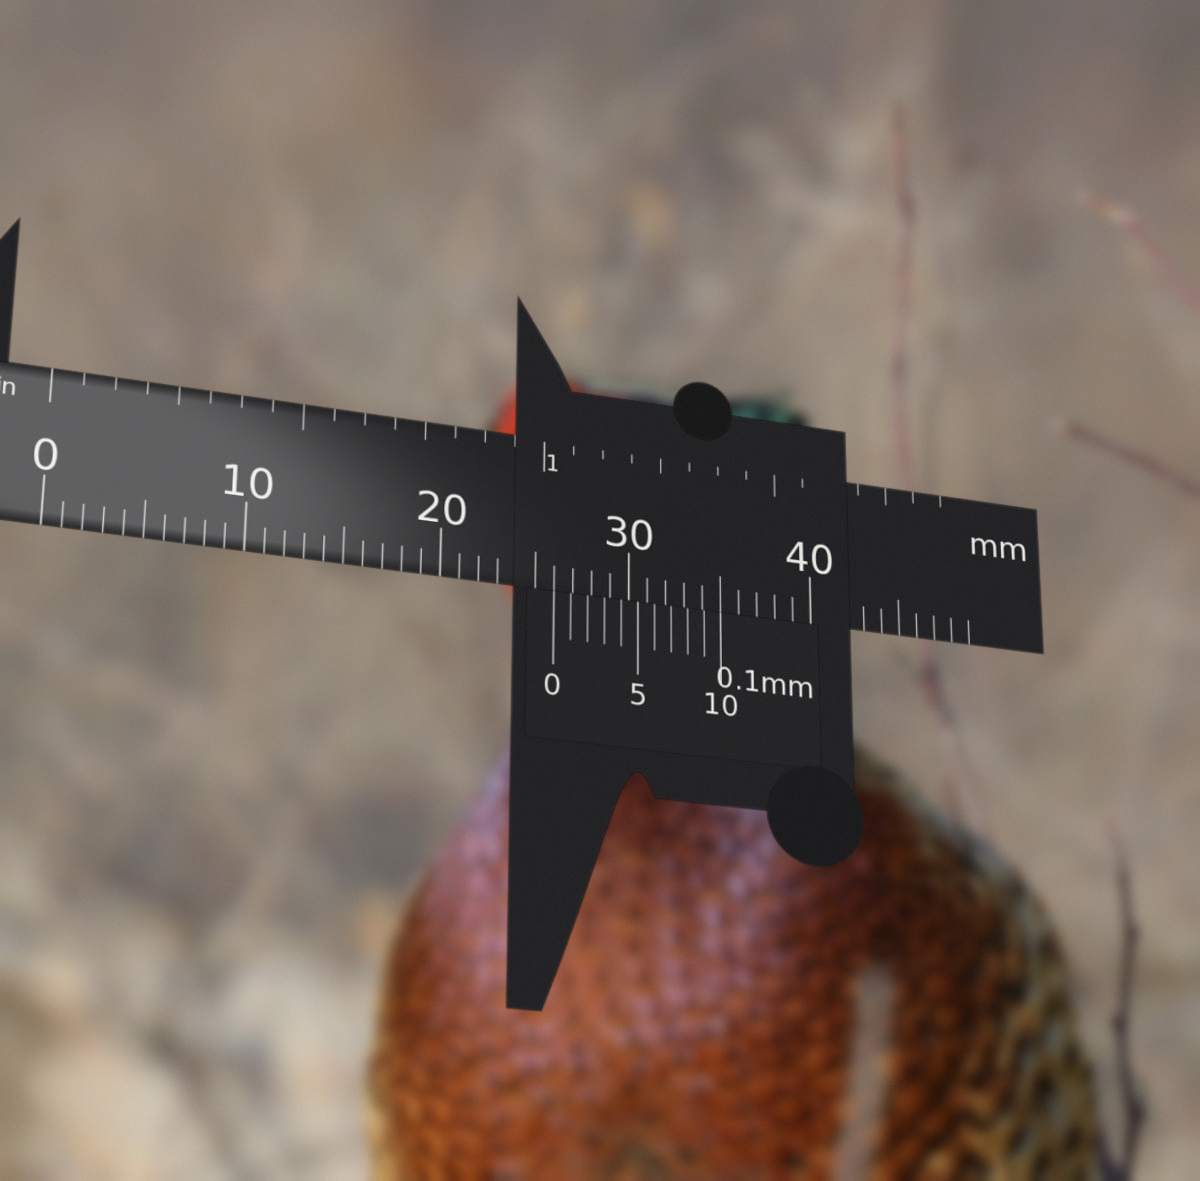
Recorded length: 26.0 mm
